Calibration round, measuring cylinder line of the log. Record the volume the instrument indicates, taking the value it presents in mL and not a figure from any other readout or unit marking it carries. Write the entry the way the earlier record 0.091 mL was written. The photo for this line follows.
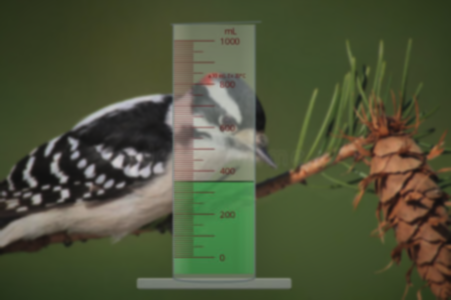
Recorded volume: 350 mL
